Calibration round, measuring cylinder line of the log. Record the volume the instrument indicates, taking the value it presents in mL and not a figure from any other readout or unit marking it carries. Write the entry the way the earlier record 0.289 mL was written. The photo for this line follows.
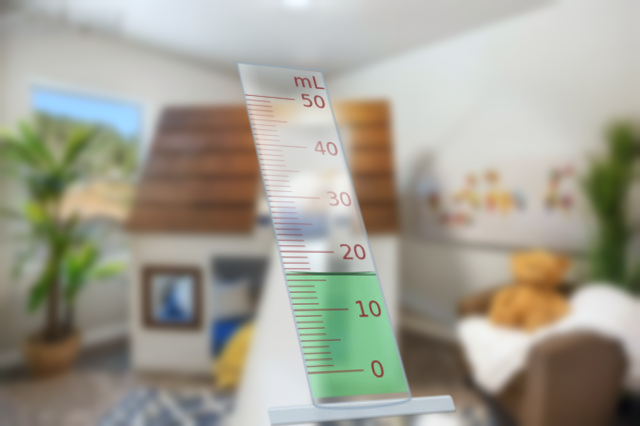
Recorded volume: 16 mL
